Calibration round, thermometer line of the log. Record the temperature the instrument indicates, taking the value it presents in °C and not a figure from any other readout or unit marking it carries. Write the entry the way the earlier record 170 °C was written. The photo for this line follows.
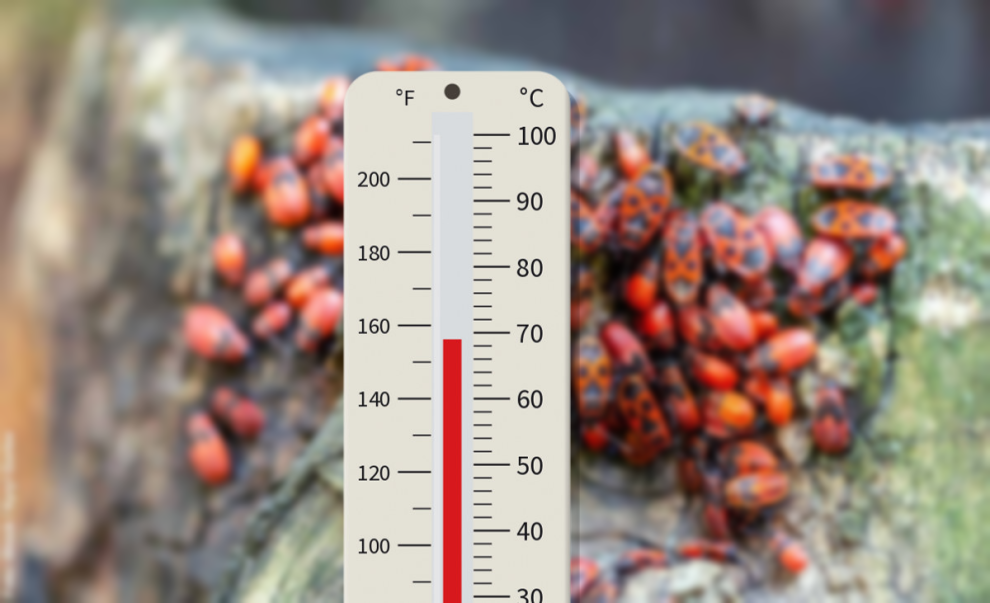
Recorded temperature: 69 °C
